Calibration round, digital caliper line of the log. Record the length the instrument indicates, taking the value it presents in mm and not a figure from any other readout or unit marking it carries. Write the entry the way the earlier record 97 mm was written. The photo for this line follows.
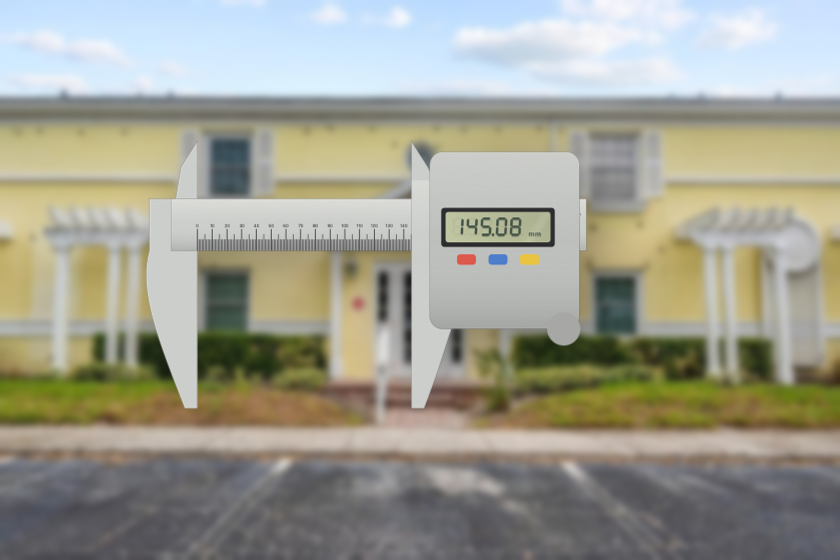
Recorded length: 145.08 mm
